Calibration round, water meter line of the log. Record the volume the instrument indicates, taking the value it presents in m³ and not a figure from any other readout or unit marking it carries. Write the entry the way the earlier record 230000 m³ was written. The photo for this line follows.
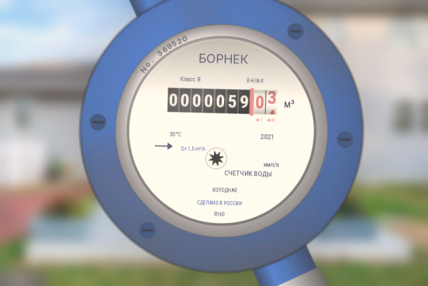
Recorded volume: 59.03 m³
